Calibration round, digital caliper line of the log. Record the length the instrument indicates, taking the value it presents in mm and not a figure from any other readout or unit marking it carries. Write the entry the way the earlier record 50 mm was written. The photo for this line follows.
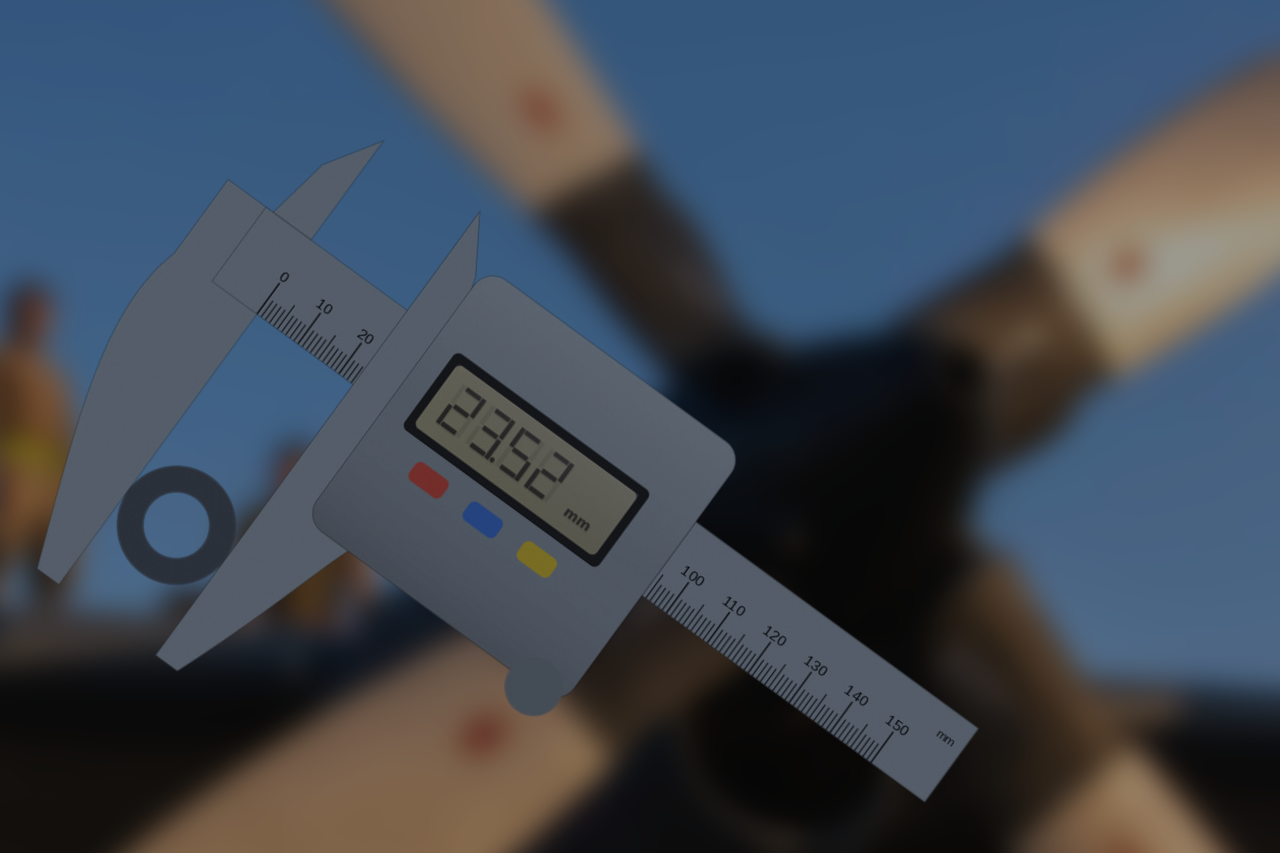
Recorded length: 23.52 mm
